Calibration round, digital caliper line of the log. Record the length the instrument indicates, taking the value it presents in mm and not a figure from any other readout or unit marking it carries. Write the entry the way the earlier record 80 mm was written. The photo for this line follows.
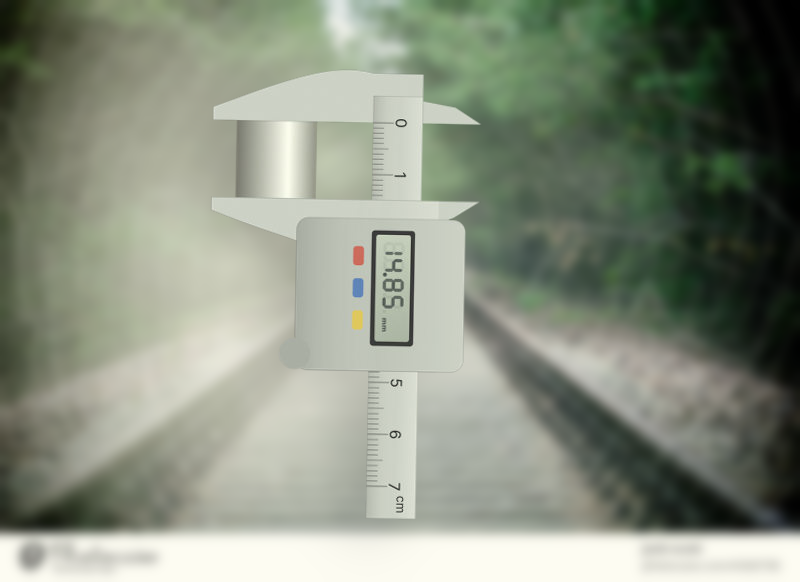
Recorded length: 14.85 mm
